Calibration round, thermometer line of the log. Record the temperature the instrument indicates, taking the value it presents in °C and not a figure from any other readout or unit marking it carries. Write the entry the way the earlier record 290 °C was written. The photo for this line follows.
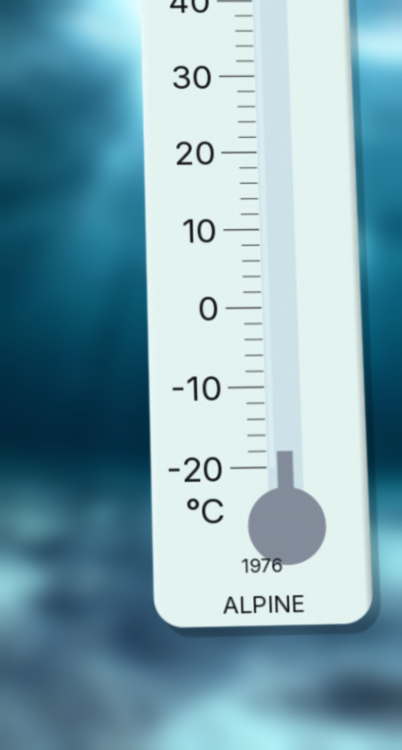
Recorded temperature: -18 °C
